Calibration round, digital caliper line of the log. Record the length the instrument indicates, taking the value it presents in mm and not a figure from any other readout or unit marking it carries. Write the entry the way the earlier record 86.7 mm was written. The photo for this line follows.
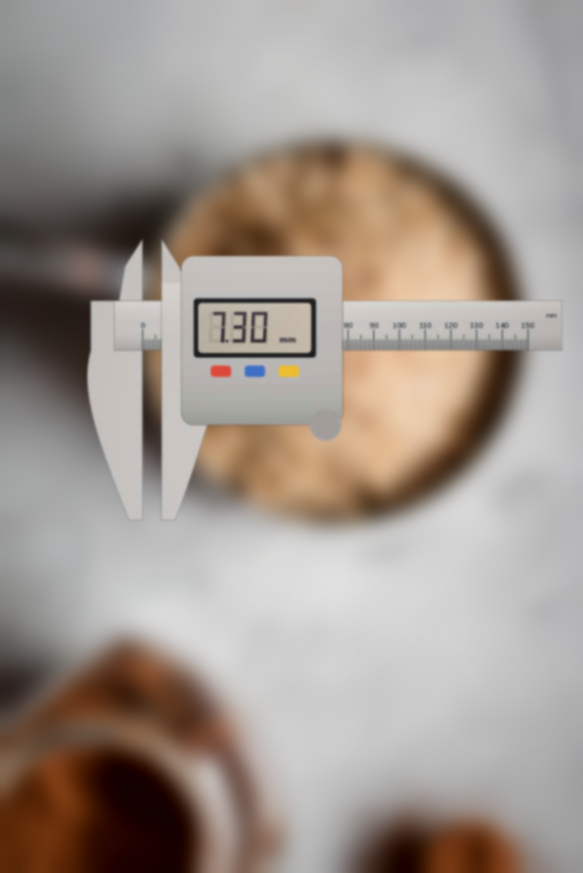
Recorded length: 7.30 mm
